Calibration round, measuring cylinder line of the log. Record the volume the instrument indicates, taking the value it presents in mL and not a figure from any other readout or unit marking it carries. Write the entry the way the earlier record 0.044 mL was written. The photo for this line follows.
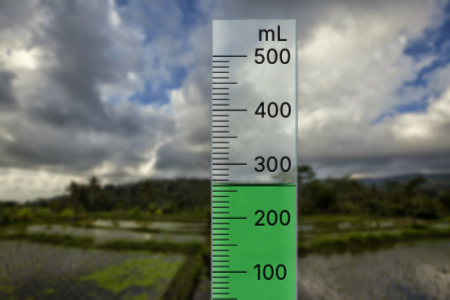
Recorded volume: 260 mL
